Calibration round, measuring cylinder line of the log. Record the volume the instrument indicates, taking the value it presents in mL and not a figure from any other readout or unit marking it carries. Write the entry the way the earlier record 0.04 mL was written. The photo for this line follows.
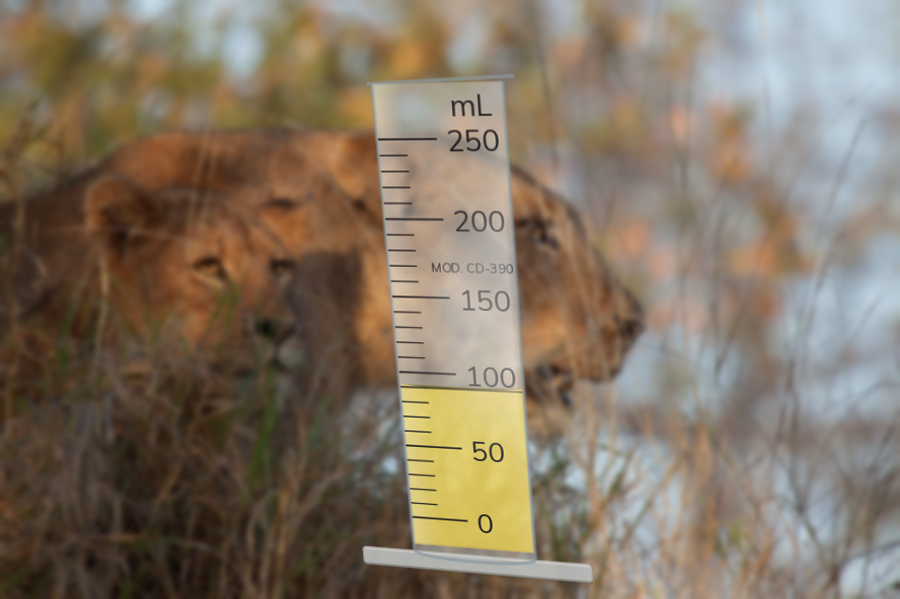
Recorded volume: 90 mL
